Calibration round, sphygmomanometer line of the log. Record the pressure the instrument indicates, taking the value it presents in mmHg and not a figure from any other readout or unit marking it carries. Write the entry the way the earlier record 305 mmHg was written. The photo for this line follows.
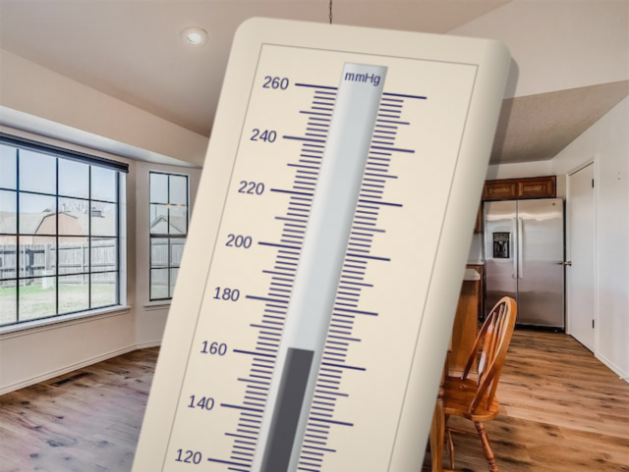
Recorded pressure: 164 mmHg
